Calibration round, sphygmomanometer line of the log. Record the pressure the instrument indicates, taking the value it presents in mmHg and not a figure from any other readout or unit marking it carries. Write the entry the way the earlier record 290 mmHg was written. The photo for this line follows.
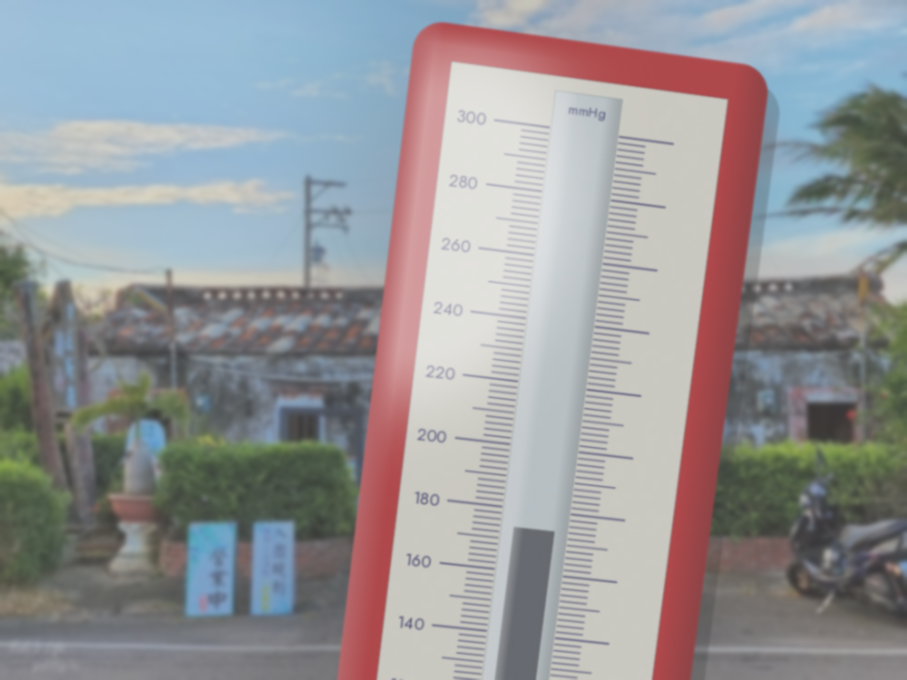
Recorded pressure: 174 mmHg
